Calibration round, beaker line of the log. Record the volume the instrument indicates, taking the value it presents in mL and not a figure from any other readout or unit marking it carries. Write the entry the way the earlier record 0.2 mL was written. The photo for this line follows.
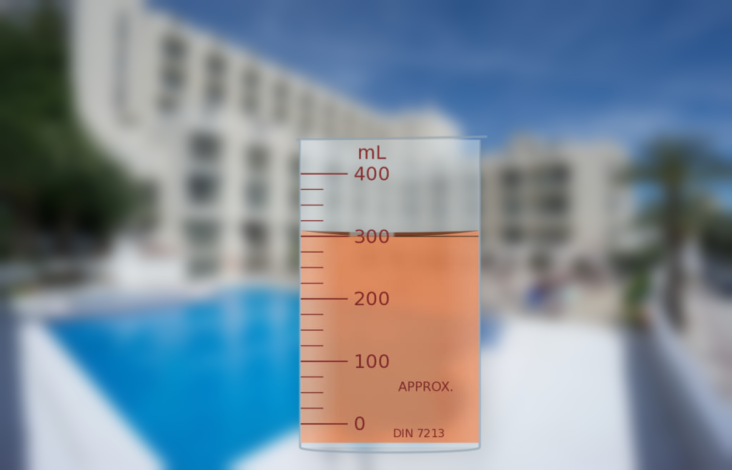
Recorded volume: 300 mL
